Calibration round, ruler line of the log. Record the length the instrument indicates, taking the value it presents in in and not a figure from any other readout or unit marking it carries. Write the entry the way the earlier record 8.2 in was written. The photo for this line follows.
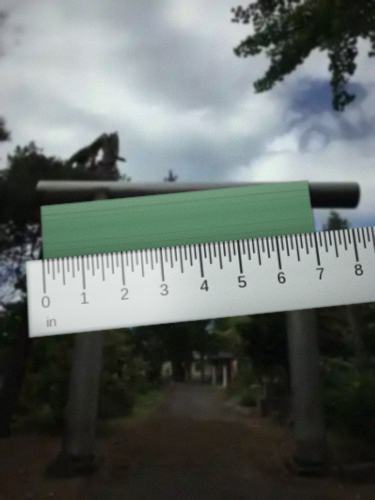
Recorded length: 7 in
